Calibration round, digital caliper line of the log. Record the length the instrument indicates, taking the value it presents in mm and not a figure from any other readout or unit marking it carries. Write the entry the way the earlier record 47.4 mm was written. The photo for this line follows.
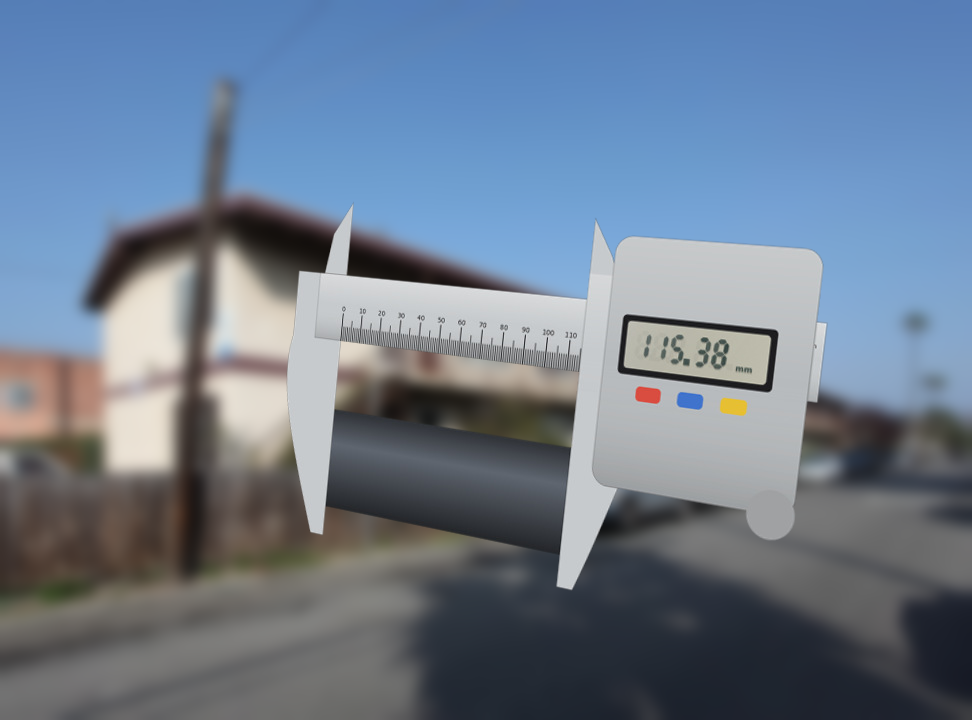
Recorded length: 115.38 mm
